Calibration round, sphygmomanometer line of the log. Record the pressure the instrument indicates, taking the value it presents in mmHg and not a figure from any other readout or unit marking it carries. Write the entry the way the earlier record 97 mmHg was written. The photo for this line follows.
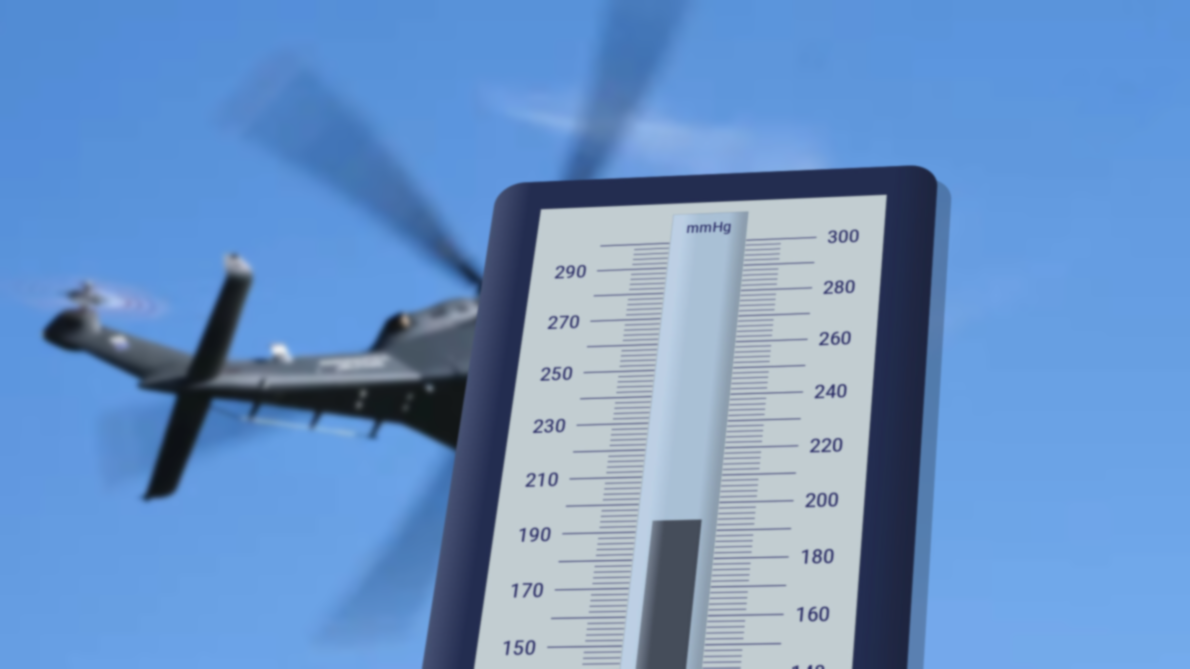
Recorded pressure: 194 mmHg
